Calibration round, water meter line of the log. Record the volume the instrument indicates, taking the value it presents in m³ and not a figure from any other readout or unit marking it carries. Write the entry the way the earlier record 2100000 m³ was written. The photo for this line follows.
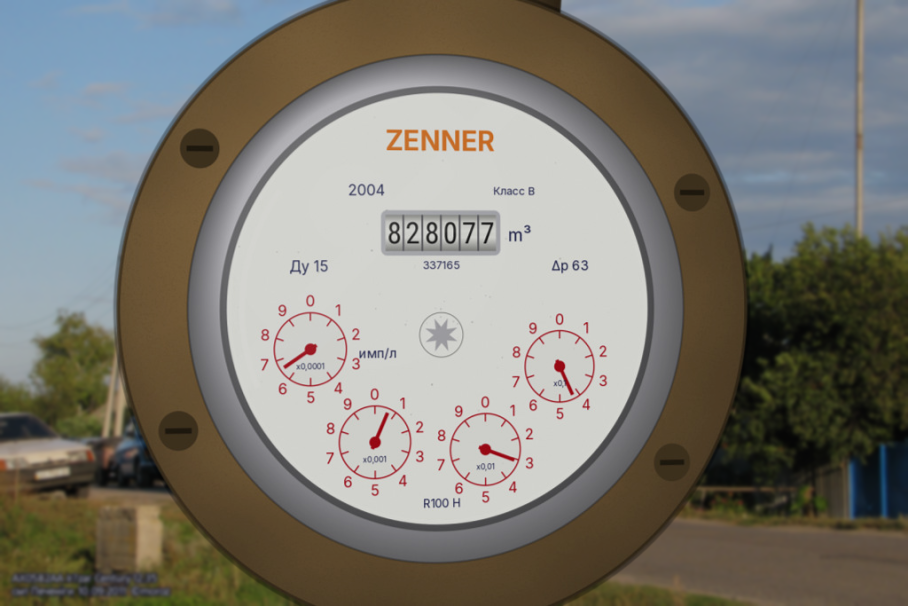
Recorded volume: 828077.4306 m³
